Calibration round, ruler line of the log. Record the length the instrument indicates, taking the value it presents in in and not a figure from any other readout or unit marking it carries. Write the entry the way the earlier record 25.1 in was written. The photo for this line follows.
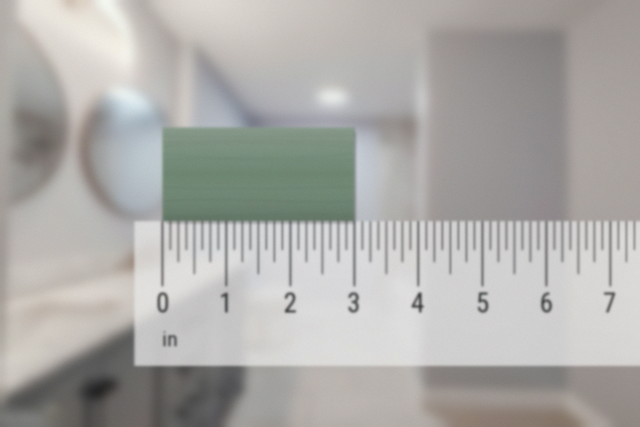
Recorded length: 3 in
